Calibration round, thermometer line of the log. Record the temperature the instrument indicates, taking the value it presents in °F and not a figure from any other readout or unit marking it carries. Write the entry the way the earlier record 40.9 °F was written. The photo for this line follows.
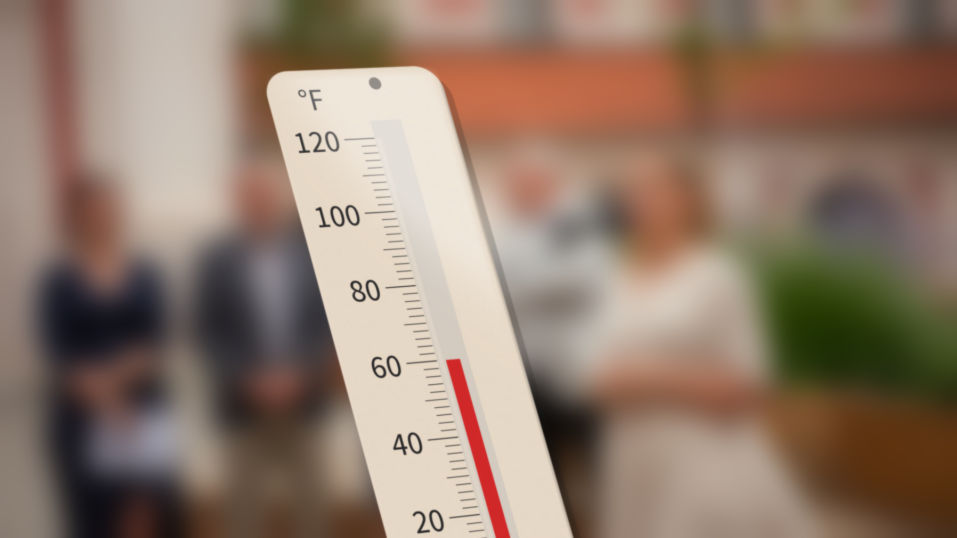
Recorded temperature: 60 °F
